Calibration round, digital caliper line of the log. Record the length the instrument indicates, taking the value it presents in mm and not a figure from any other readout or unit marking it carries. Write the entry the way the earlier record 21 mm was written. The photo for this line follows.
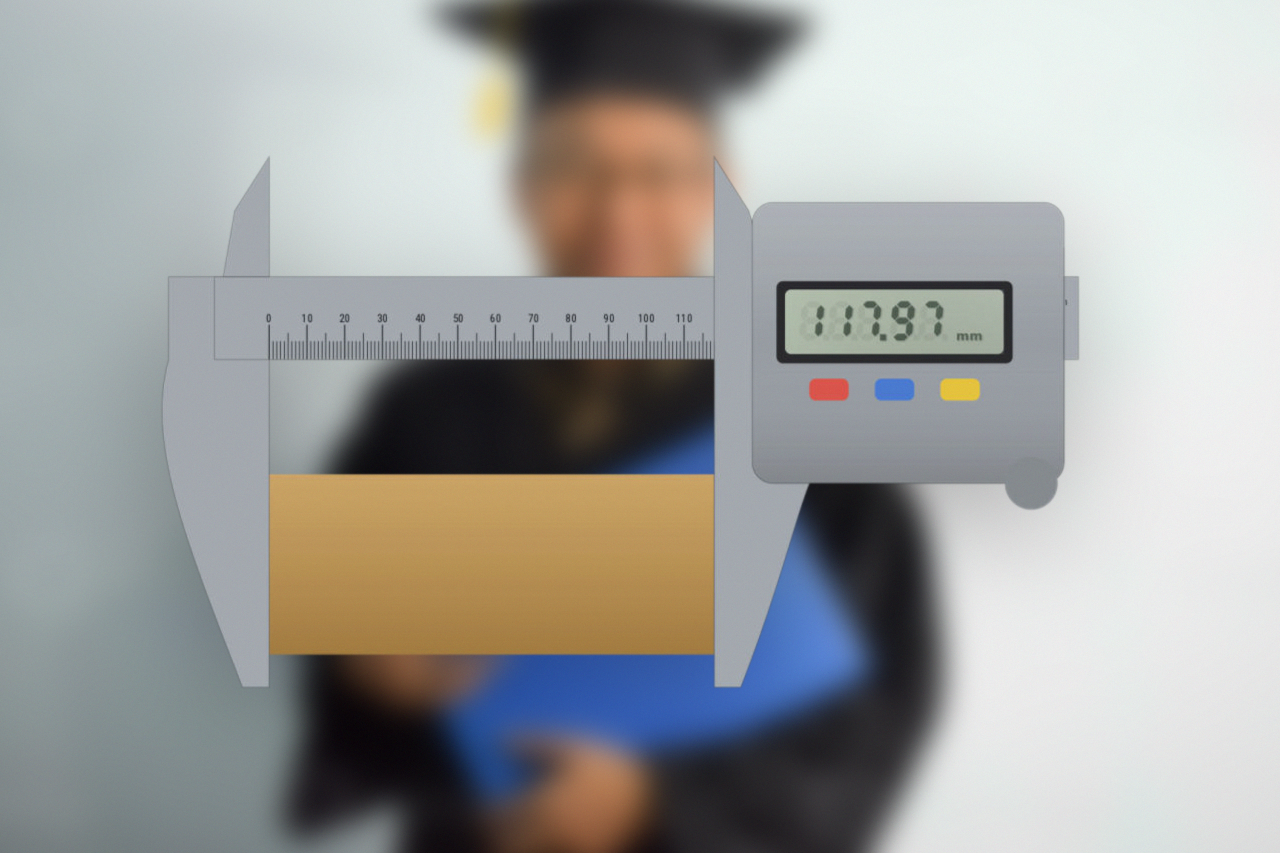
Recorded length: 117.97 mm
